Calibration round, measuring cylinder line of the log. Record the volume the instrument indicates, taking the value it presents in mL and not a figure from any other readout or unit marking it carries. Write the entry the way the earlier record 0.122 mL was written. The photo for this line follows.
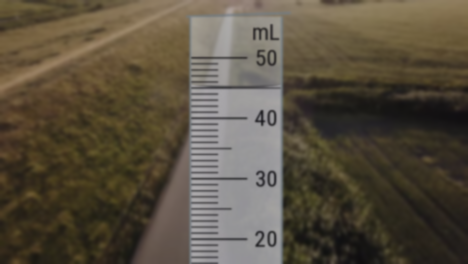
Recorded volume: 45 mL
